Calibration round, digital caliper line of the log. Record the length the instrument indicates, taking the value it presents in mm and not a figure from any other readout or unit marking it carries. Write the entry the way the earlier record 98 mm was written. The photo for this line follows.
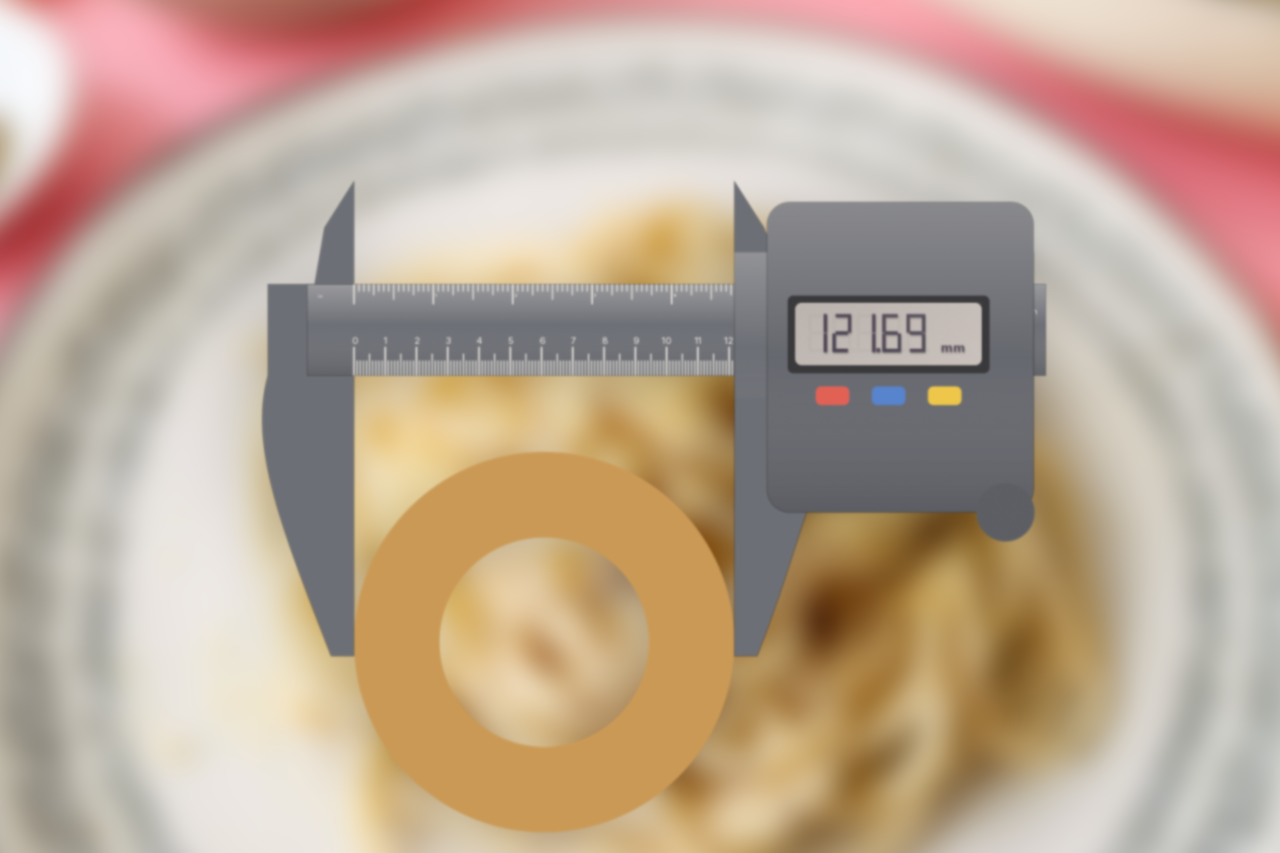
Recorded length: 121.69 mm
